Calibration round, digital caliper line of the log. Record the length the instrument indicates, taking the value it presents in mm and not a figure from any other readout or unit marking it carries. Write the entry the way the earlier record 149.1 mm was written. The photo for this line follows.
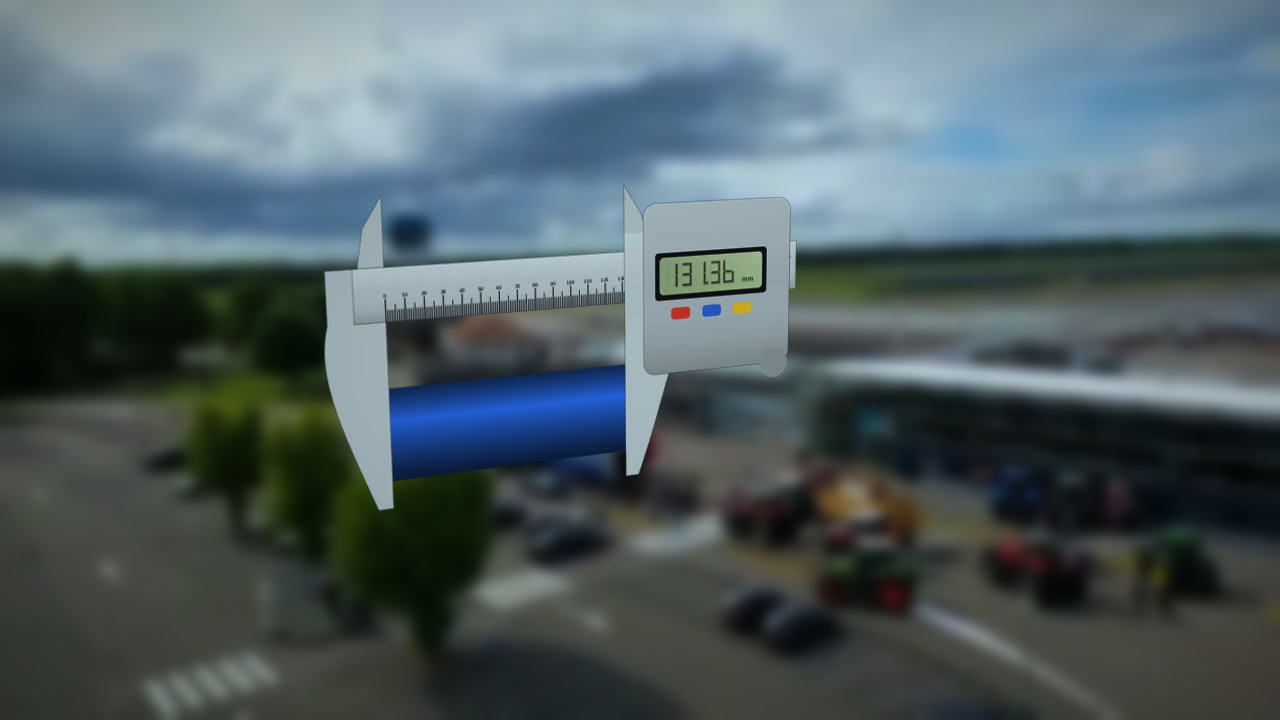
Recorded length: 131.36 mm
